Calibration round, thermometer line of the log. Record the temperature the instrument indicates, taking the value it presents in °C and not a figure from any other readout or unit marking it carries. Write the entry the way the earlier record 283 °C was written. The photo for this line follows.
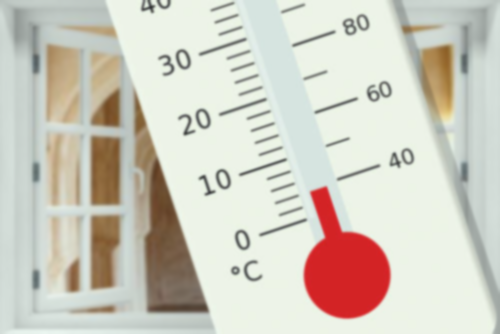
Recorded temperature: 4 °C
